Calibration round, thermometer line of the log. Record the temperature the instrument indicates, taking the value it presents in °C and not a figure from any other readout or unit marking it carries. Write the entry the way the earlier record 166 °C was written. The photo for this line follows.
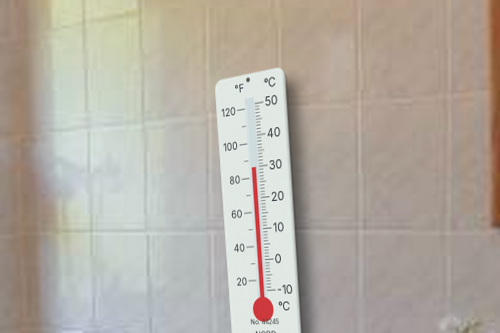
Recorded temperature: 30 °C
